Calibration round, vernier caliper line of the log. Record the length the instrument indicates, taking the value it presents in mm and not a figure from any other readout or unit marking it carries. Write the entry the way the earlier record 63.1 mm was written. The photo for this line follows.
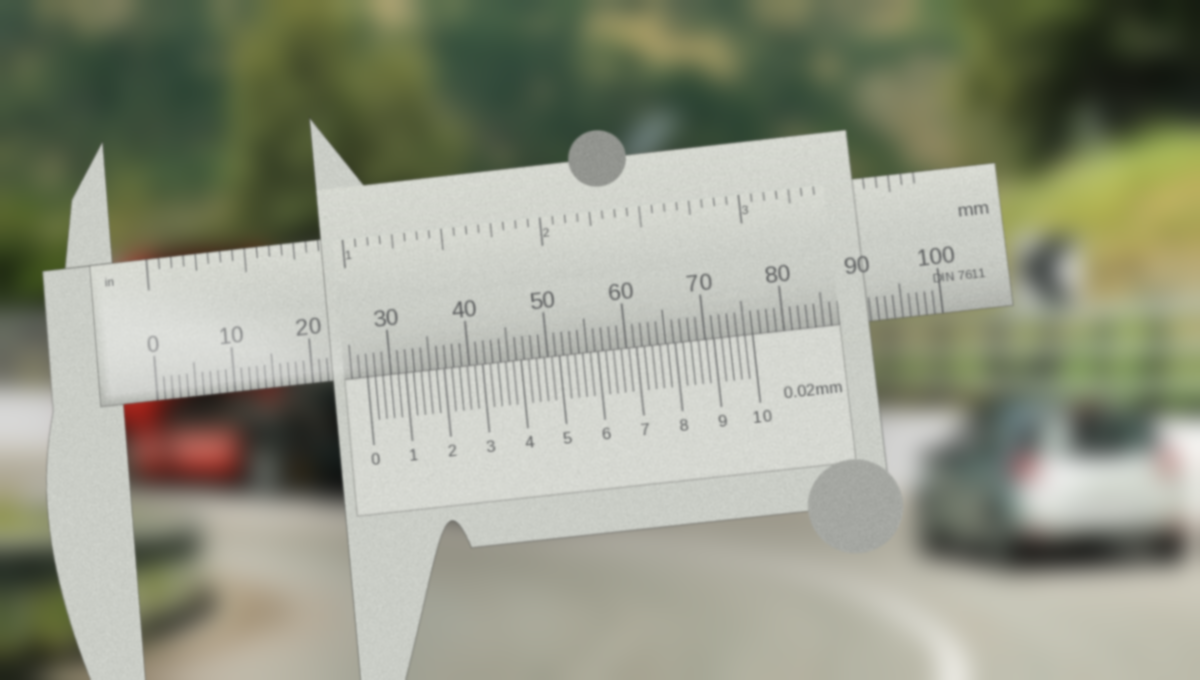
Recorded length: 27.0 mm
